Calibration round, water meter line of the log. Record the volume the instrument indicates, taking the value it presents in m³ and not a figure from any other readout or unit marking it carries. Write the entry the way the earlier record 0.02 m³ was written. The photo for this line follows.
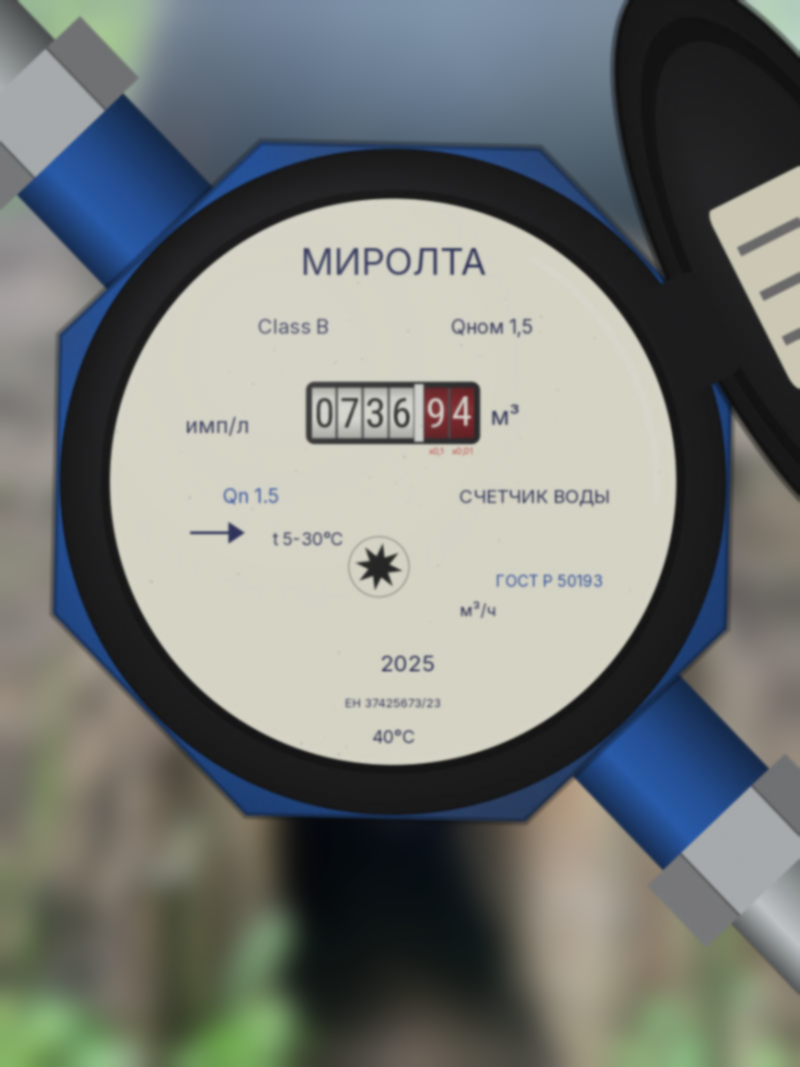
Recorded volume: 736.94 m³
